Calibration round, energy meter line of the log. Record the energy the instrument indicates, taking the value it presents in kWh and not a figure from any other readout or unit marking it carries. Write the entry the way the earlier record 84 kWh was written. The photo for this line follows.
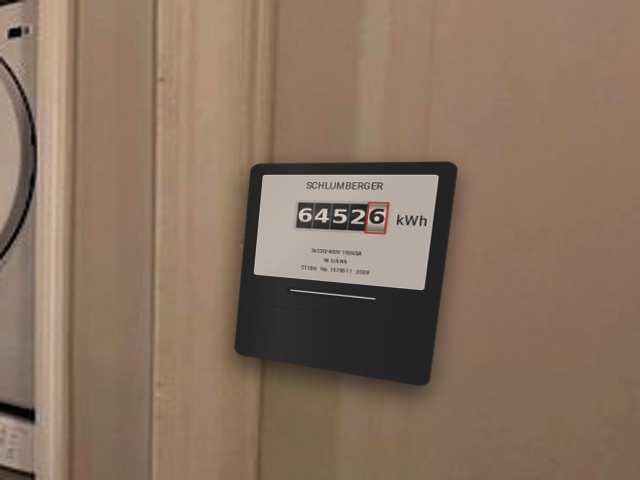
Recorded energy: 6452.6 kWh
